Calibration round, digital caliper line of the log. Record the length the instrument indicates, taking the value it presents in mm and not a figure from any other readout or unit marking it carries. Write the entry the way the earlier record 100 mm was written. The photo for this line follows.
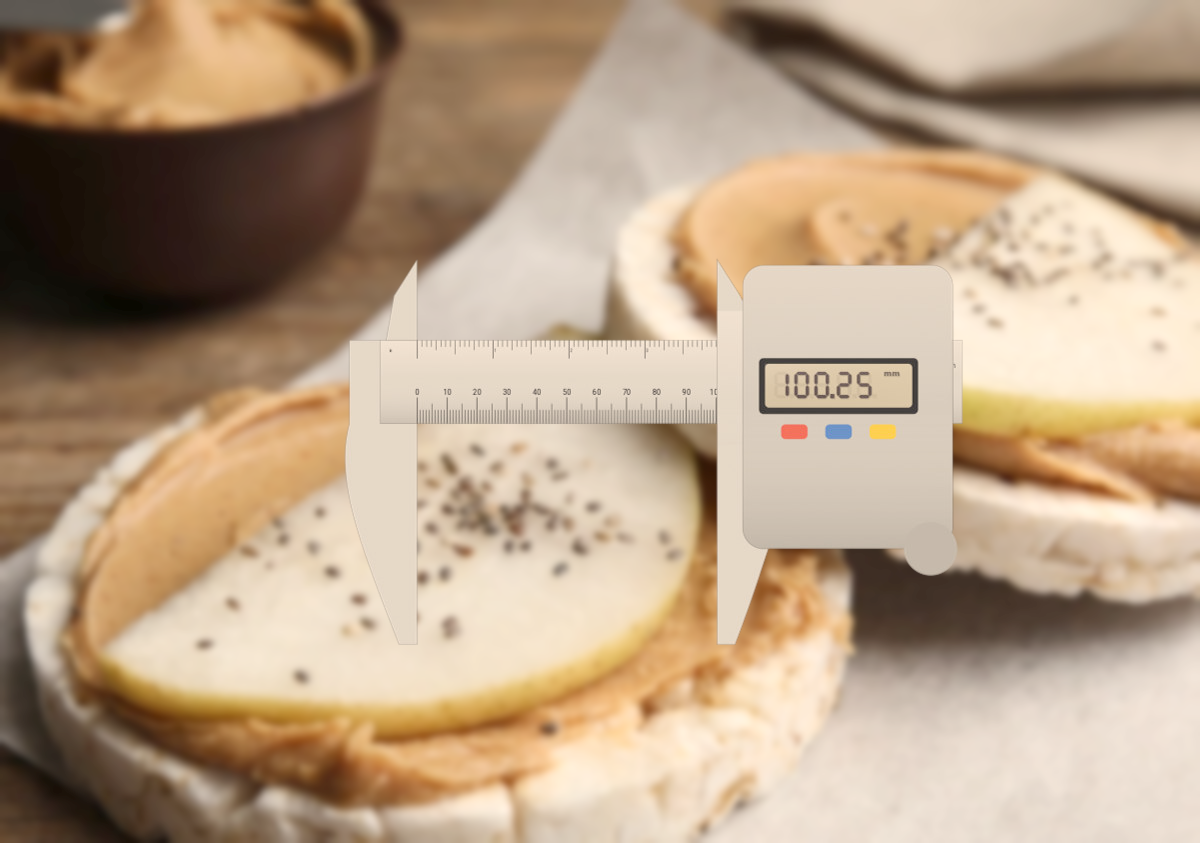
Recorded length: 100.25 mm
